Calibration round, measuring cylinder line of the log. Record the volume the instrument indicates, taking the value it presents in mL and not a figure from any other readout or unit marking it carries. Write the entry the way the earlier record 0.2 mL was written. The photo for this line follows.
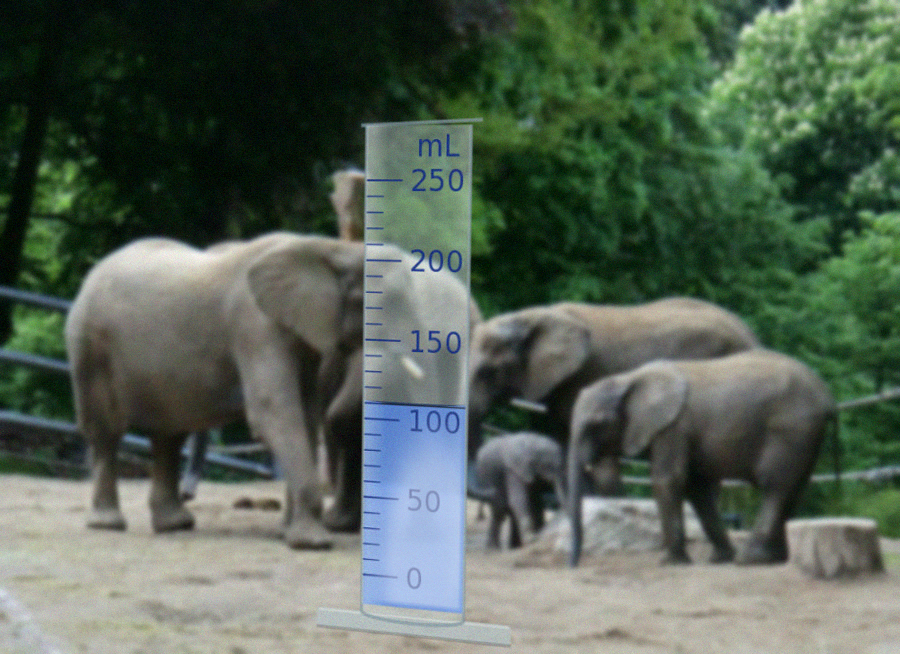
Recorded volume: 110 mL
